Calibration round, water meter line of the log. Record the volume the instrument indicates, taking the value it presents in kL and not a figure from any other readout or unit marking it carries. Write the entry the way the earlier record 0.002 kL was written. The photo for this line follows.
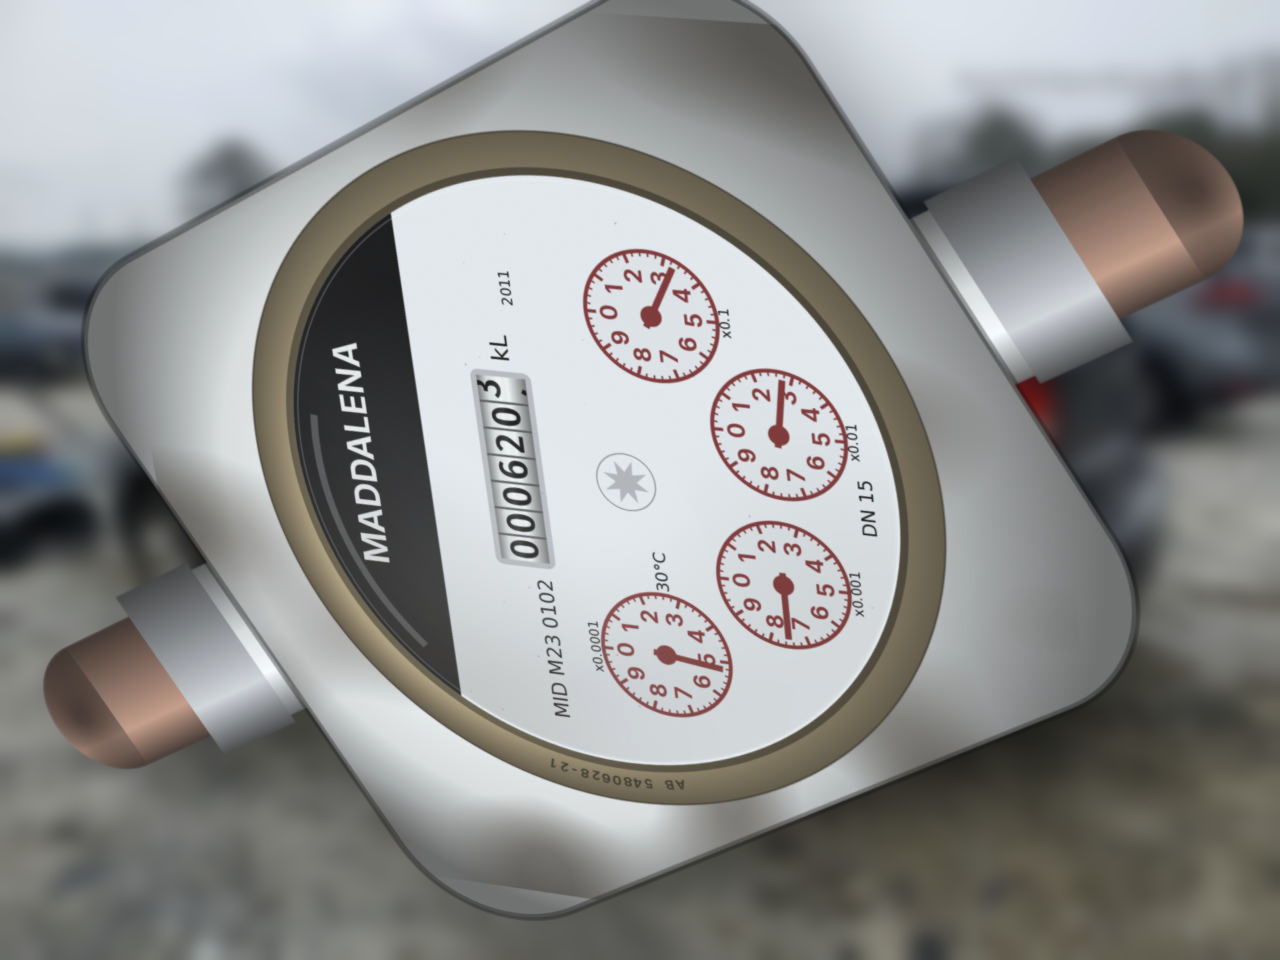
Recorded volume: 6203.3275 kL
